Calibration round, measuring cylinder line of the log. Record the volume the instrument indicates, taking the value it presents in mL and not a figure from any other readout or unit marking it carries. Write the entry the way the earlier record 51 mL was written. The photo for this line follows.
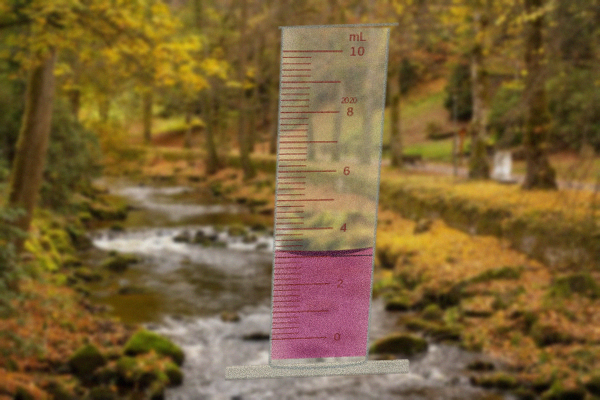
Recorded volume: 3 mL
